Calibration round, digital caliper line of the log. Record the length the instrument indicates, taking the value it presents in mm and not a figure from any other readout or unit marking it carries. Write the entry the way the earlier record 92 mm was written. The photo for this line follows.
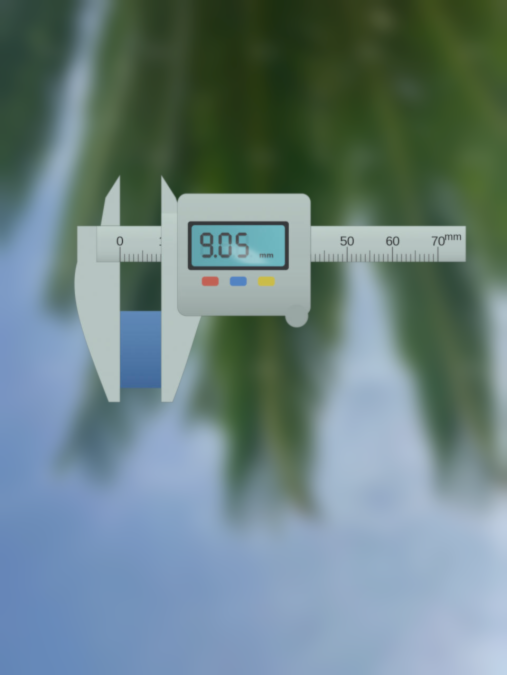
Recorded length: 9.05 mm
